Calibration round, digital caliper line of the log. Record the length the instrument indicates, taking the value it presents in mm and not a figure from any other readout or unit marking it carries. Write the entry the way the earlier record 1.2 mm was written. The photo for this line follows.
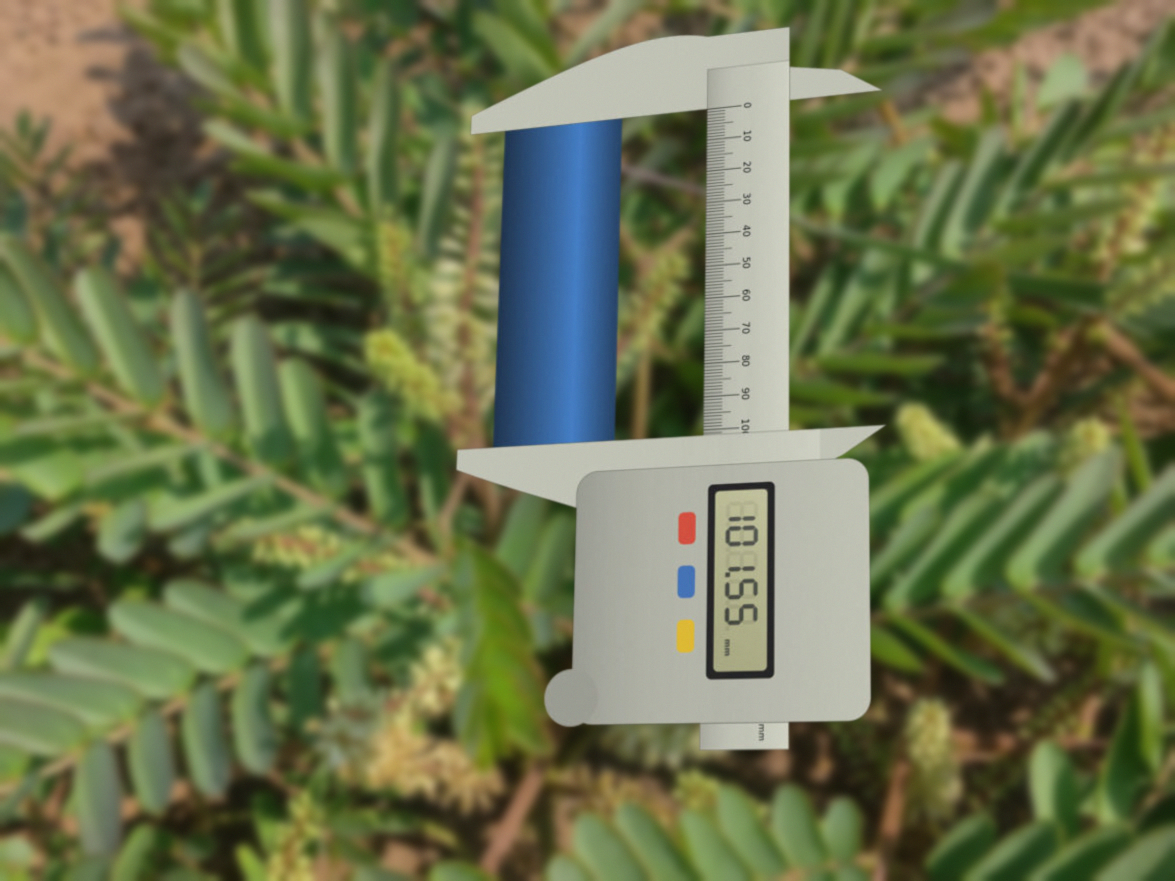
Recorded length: 101.55 mm
